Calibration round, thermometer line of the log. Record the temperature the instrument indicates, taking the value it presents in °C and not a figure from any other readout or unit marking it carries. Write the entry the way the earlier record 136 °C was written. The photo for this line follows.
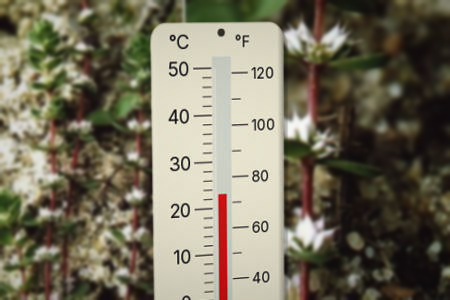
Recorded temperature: 23 °C
